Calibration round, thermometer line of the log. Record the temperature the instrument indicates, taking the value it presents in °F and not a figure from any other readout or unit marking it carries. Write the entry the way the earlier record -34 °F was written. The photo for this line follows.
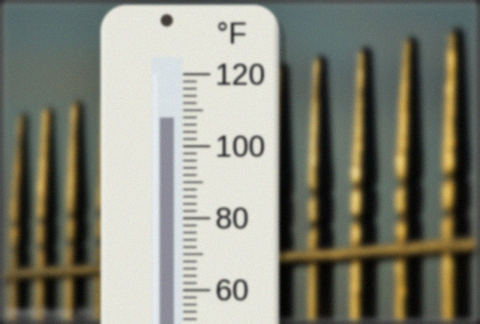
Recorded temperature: 108 °F
